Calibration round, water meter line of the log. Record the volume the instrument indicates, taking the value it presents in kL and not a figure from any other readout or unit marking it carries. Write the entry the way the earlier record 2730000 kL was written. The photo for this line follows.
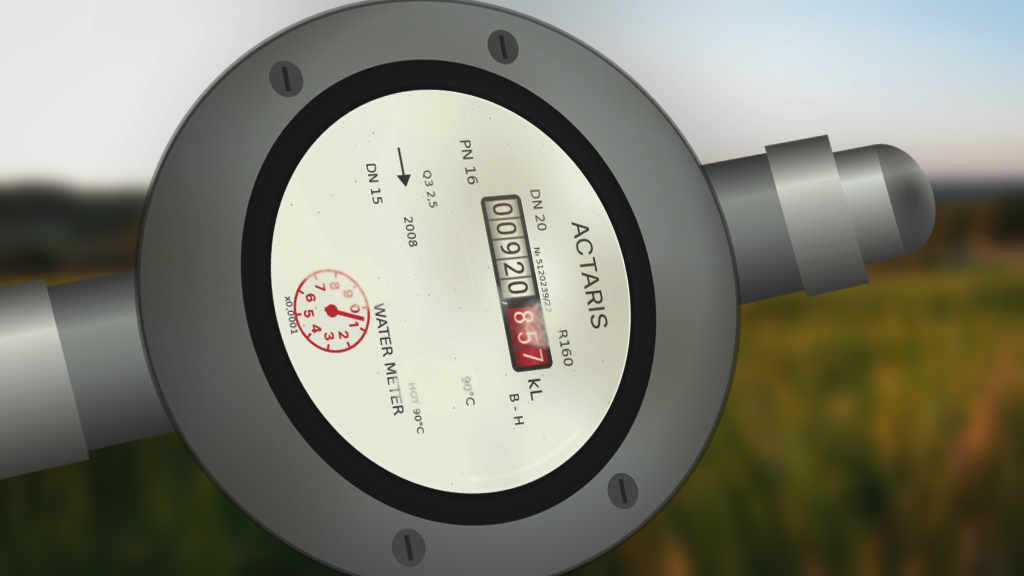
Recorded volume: 920.8570 kL
